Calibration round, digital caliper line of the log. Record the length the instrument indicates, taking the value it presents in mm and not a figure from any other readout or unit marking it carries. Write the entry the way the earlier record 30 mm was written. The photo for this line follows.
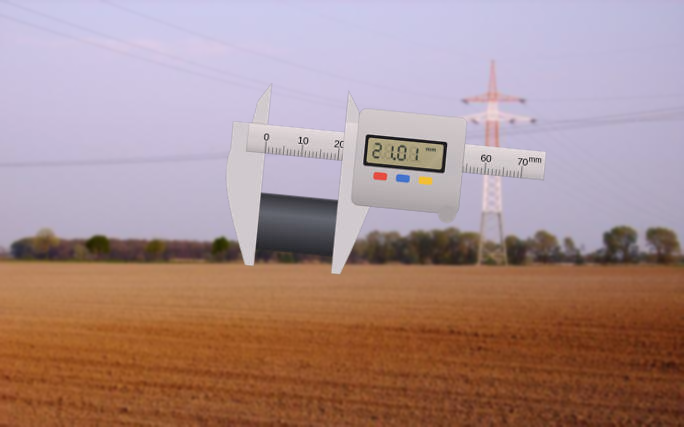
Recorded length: 21.01 mm
